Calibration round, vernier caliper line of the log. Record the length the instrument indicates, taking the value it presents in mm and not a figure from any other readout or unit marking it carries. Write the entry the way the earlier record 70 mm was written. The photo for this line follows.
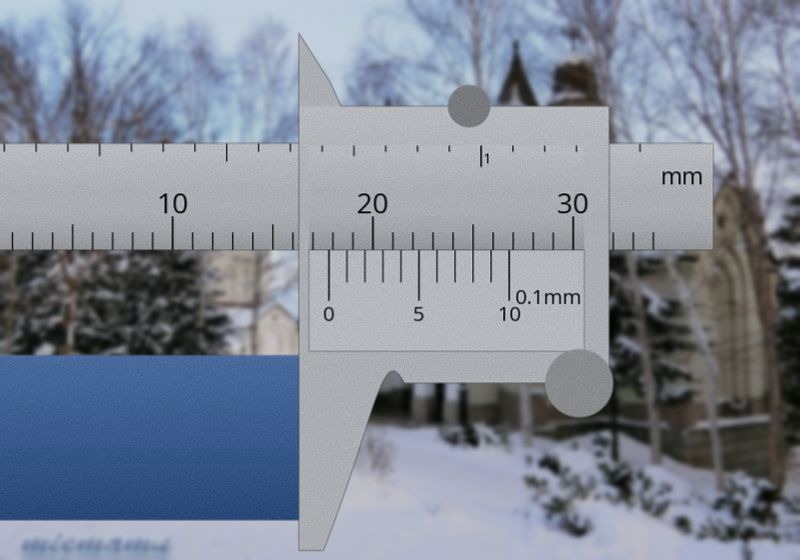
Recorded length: 17.8 mm
